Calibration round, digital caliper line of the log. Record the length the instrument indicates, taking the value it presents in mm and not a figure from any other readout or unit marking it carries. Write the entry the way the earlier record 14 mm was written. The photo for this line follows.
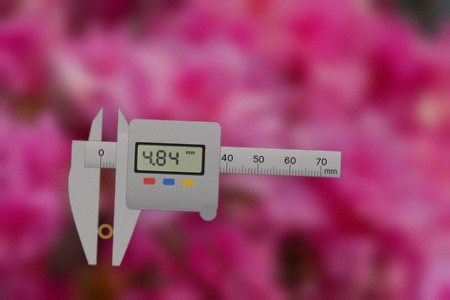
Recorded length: 4.84 mm
